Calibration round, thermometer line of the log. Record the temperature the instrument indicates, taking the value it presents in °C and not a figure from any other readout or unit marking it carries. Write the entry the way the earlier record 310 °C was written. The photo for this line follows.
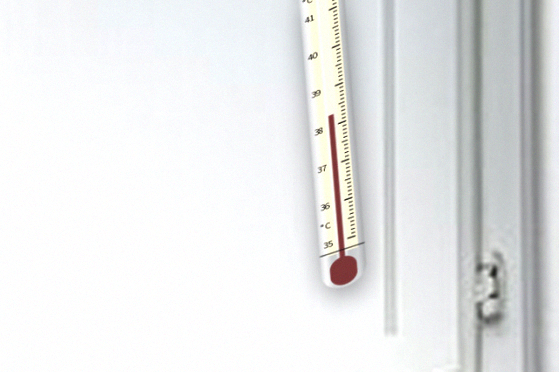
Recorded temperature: 38.3 °C
